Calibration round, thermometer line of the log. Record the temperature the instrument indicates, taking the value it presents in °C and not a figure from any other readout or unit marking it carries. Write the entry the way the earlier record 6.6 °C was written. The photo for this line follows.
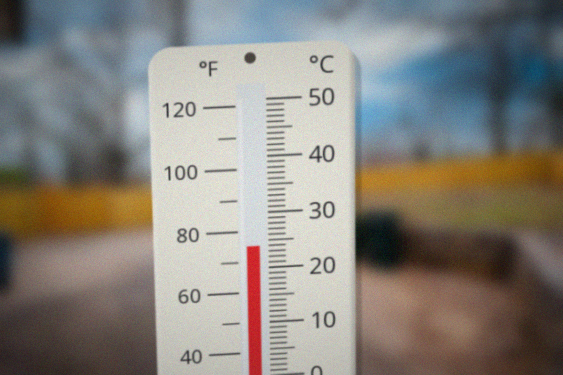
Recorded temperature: 24 °C
